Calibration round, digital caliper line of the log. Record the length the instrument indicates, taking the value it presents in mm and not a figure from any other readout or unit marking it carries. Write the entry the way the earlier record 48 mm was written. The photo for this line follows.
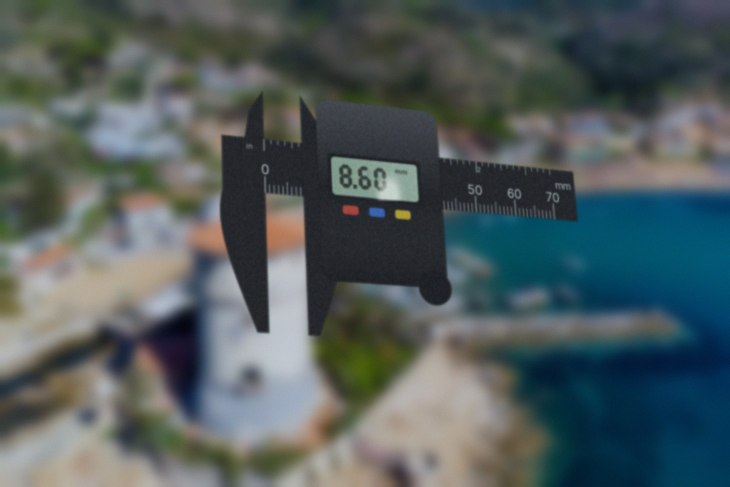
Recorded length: 8.60 mm
